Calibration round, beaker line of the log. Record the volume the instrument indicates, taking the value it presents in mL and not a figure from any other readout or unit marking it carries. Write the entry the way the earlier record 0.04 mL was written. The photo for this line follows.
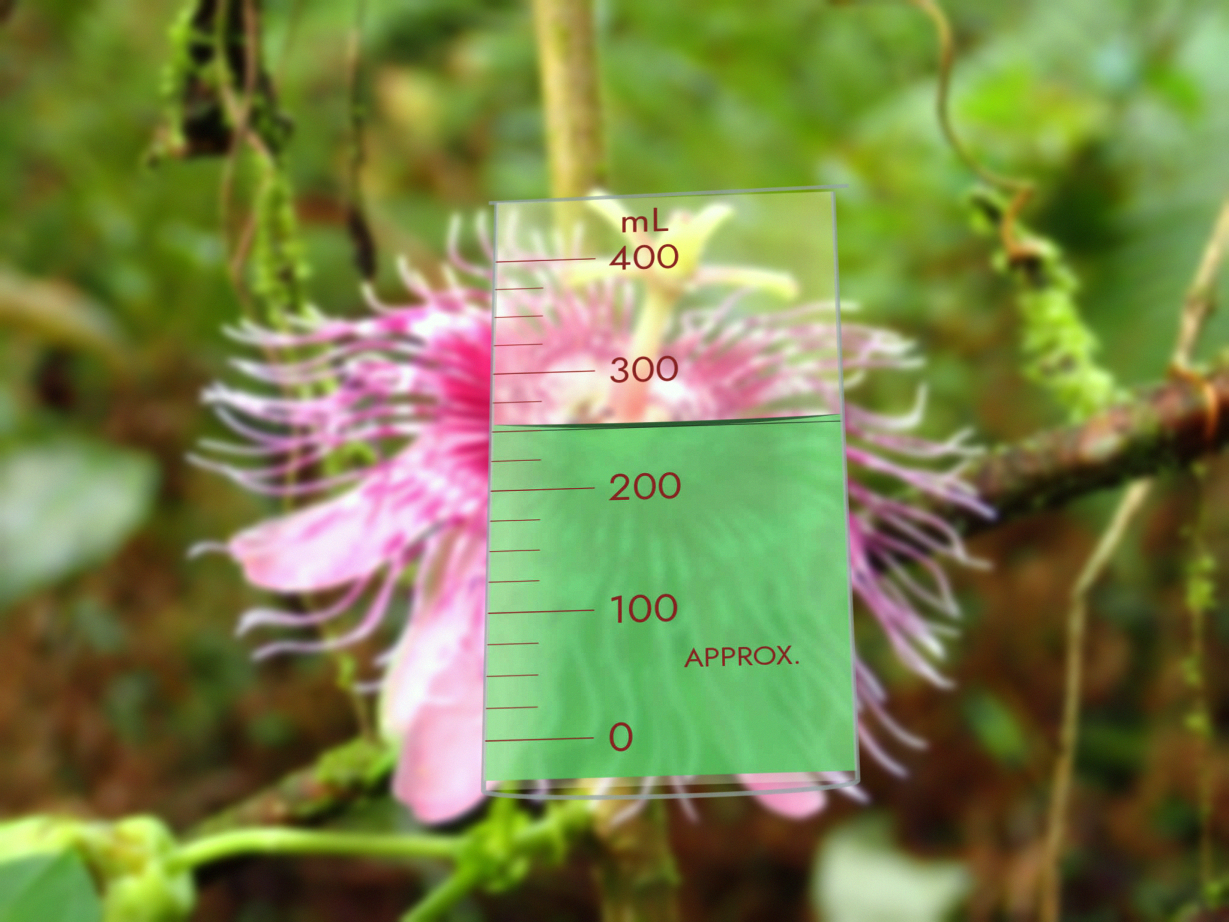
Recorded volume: 250 mL
